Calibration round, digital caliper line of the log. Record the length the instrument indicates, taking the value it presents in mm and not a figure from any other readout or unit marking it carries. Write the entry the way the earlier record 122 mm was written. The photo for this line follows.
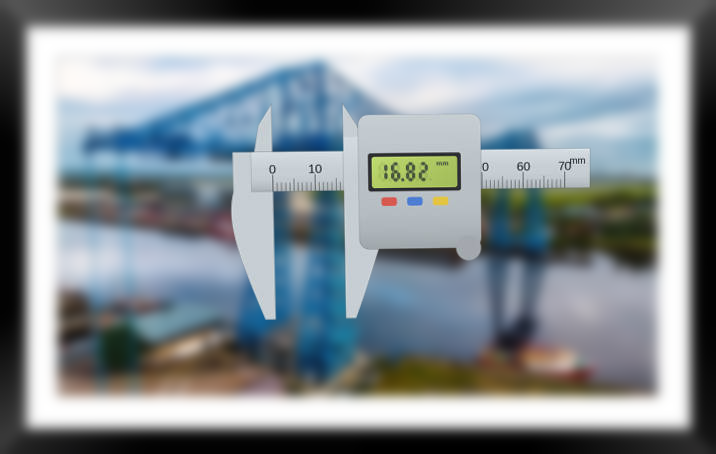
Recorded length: 16.82 mm
